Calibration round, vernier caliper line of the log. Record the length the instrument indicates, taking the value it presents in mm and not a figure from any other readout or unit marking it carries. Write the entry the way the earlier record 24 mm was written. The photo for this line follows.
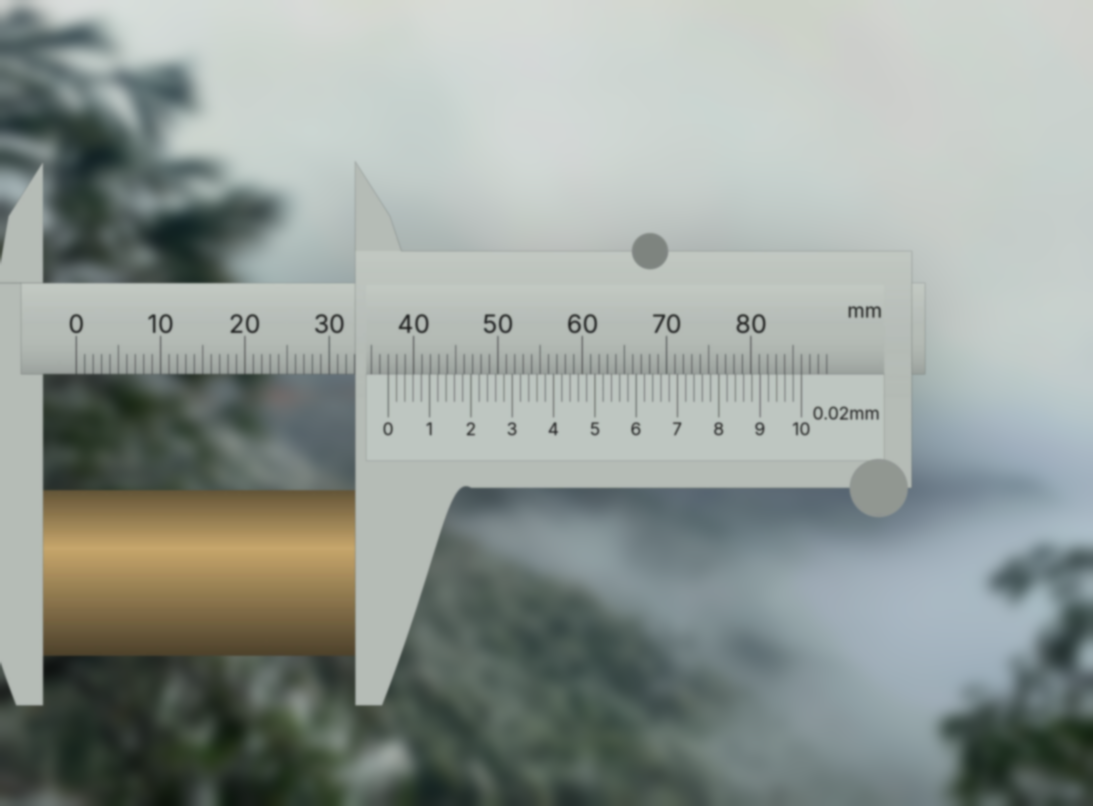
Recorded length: 37.0 mm
